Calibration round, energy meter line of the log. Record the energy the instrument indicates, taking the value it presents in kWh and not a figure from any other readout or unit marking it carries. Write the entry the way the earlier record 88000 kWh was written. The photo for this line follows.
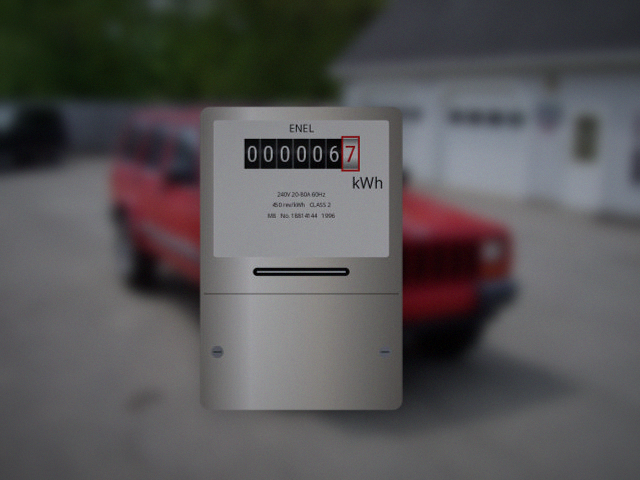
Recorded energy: 6.7 kWh
